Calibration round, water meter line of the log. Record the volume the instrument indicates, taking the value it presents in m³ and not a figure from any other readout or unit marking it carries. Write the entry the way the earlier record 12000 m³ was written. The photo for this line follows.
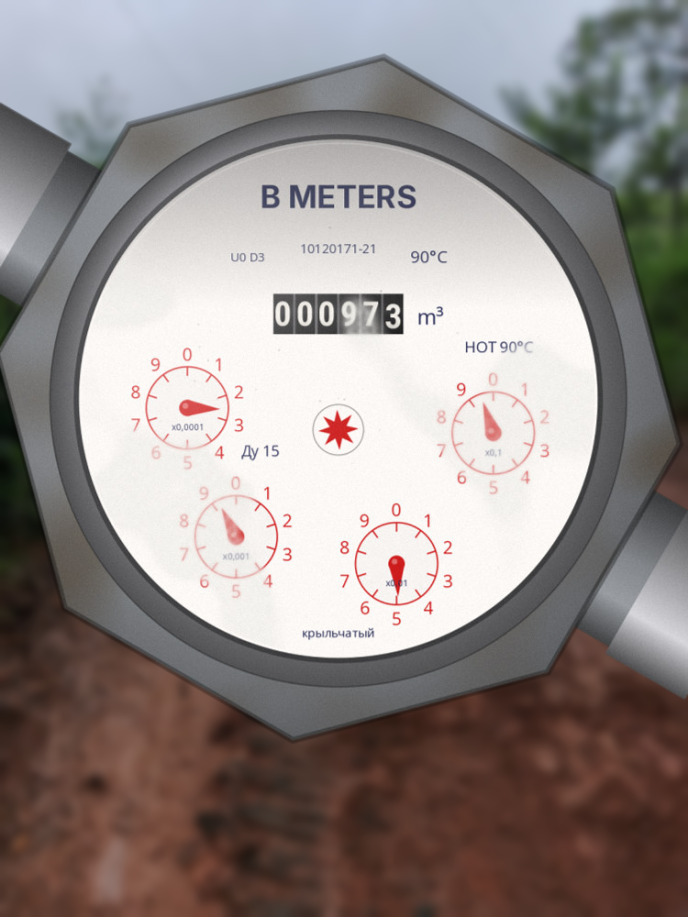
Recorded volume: 972.9492 m³
